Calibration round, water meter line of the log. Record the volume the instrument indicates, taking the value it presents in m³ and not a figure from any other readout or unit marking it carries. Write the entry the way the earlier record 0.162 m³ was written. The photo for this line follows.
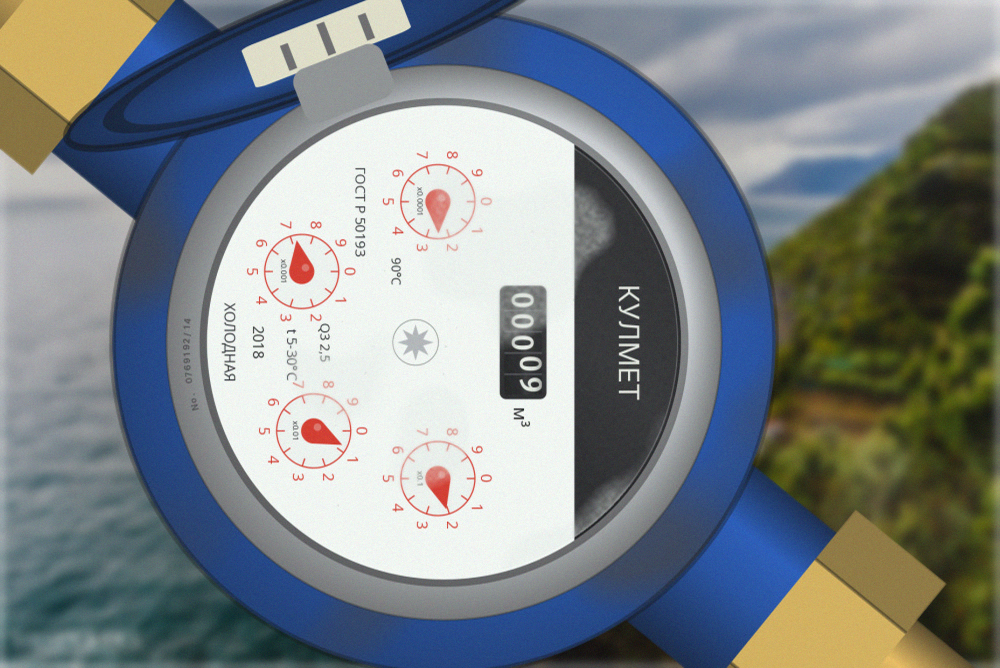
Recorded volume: 9.2072 m³
